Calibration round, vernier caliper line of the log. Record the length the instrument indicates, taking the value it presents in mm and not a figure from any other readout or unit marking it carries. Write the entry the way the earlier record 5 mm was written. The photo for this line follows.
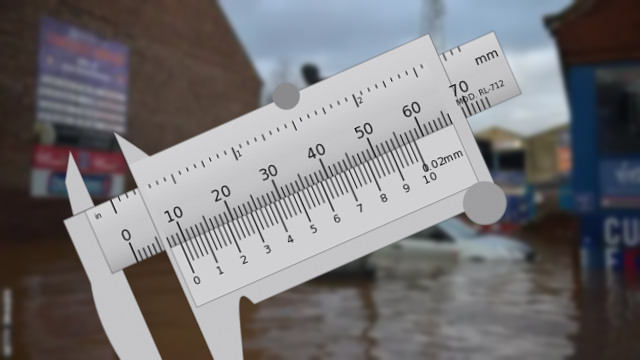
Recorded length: 9.0 mm
